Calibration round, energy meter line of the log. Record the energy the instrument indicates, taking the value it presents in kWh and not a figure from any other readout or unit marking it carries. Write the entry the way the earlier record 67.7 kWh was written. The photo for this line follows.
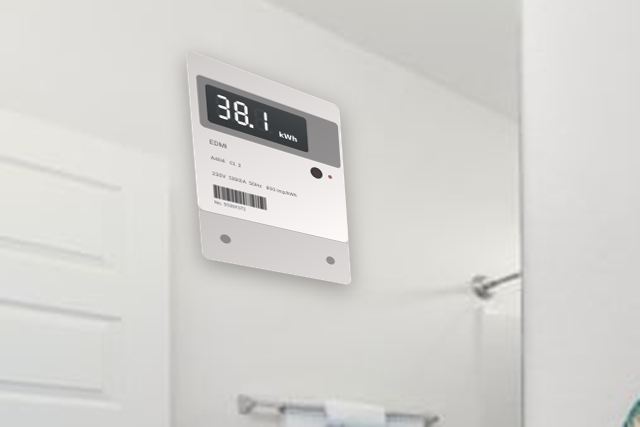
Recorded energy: 38.1 kWh
